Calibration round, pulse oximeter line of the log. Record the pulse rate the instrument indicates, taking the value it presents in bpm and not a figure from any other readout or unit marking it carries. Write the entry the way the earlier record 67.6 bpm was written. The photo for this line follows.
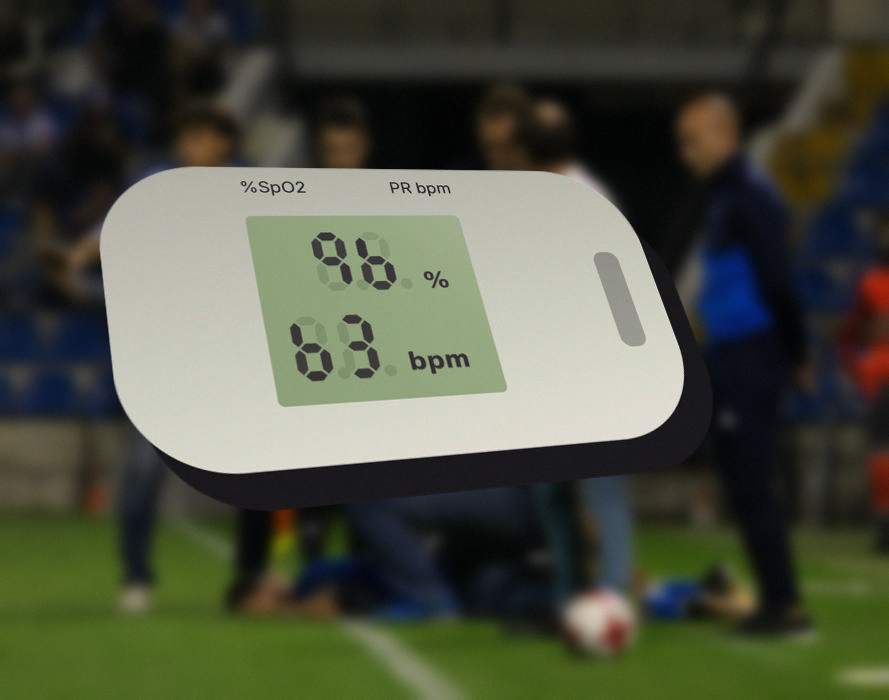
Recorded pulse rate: 63 bpm
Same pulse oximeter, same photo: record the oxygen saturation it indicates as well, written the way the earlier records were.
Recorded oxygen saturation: 96 %
